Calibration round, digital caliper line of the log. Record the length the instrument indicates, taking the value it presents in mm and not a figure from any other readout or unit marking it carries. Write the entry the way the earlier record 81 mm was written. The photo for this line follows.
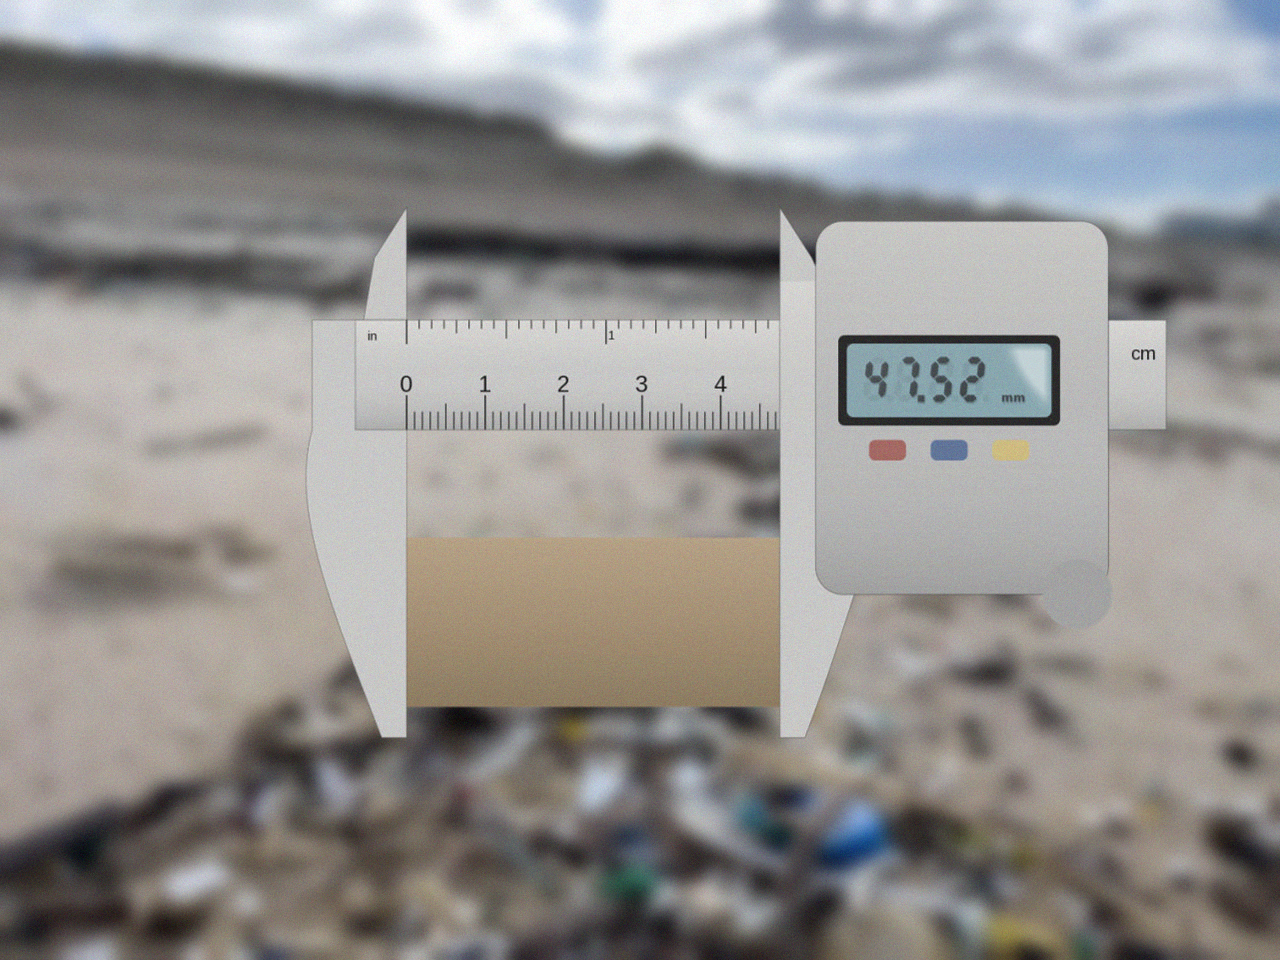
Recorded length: 47.52 mm
